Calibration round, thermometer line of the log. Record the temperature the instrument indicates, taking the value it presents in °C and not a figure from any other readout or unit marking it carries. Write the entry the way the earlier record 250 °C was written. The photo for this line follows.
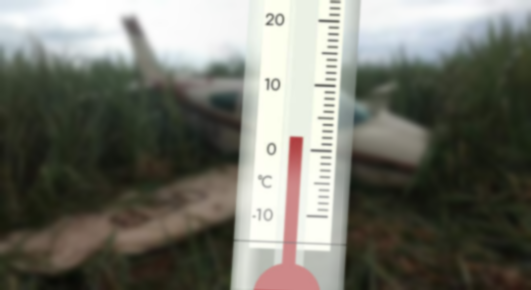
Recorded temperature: 2 °C
